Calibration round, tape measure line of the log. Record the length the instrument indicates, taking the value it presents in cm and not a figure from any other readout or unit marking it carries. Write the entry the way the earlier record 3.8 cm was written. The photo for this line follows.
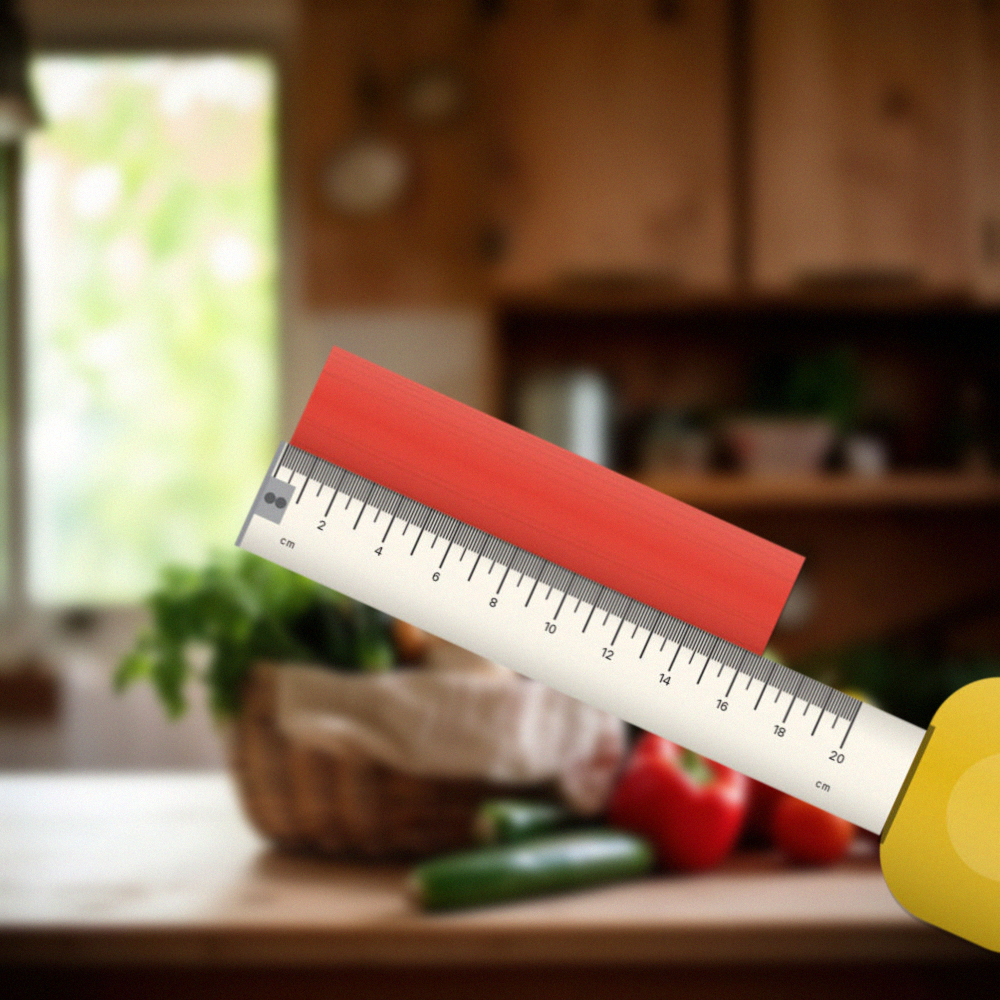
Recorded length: 16.5 cm
